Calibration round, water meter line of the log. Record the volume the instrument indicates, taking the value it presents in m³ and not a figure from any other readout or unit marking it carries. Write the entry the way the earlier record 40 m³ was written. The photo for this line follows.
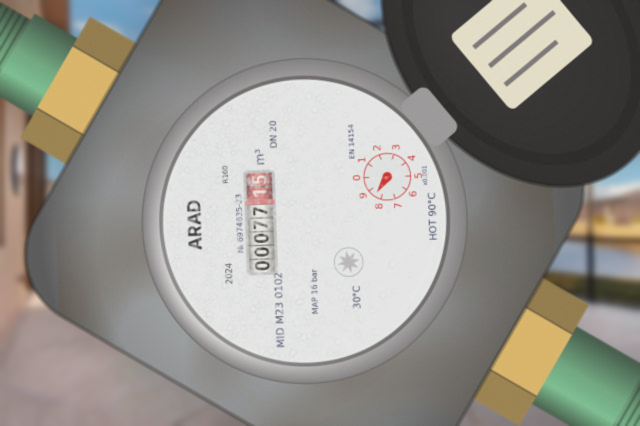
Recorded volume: 77.158 m³
